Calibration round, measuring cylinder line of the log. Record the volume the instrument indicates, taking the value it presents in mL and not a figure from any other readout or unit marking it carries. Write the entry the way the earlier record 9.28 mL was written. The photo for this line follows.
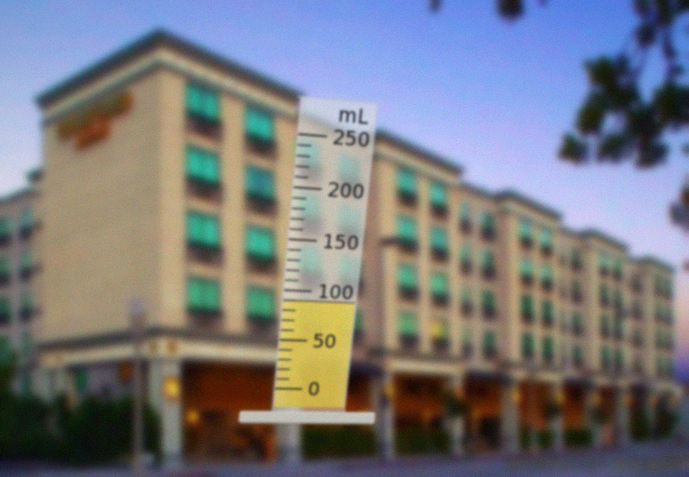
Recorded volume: 90 mL
